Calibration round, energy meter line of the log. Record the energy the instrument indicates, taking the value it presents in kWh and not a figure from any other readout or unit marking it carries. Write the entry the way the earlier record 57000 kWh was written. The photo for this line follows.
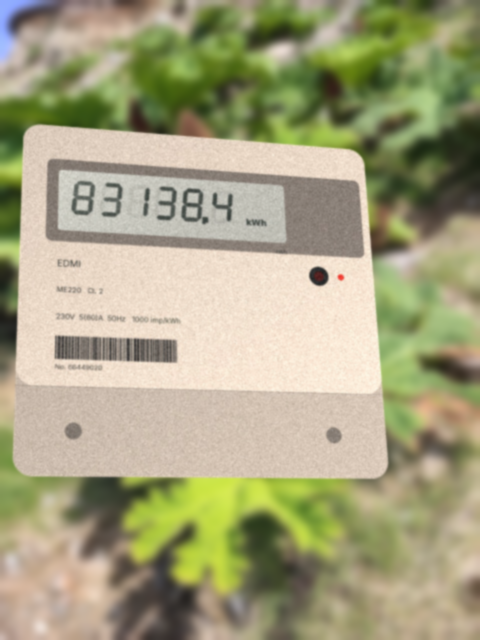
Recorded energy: 83138.4 kWh
